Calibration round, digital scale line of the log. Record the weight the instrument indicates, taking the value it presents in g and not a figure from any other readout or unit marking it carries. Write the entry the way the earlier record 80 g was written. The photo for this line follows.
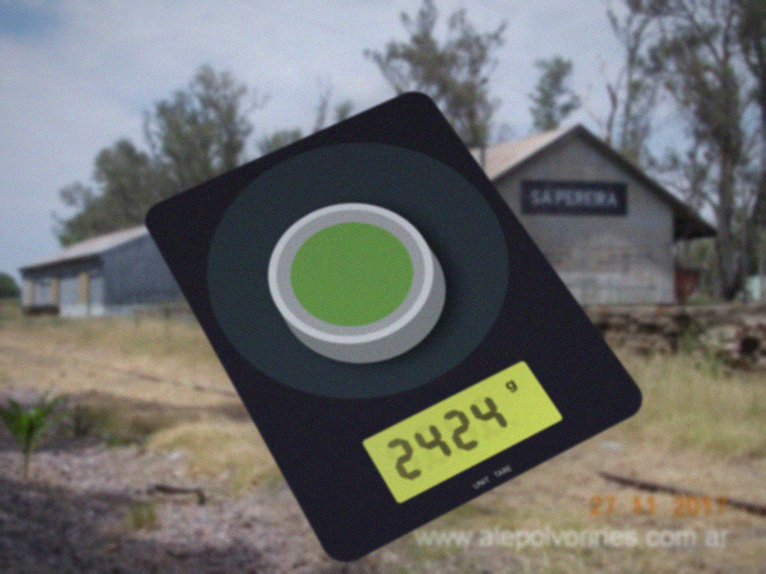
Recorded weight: 2424 g
